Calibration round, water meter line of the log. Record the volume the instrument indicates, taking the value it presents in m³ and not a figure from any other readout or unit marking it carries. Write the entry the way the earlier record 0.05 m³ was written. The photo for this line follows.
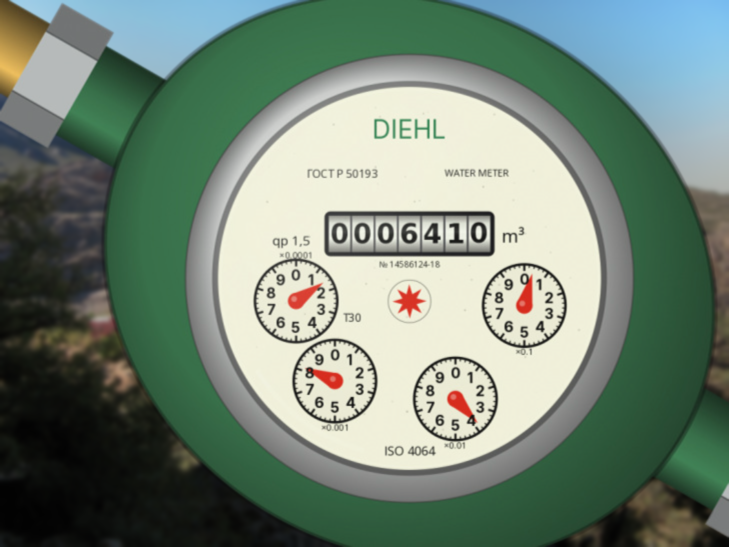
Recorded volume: 6410.0381 m³
